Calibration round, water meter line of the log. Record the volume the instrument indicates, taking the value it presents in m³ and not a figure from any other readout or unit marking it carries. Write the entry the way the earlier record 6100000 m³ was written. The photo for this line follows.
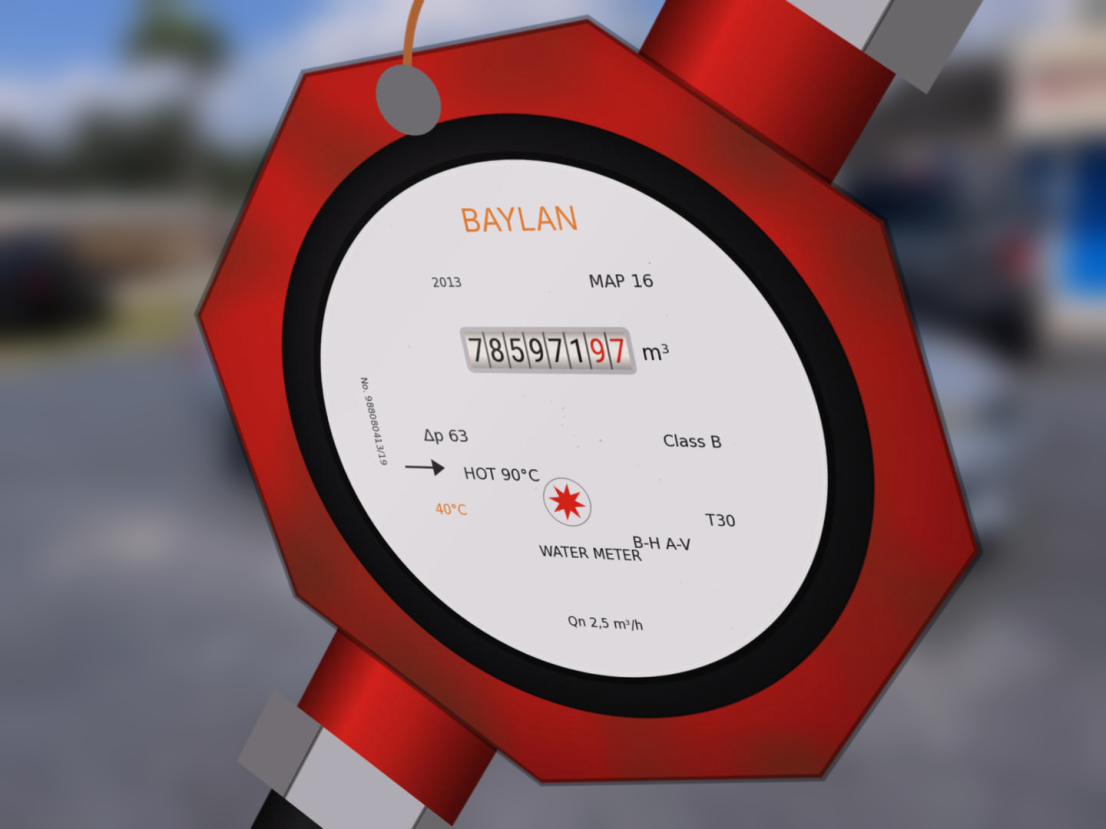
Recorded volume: 785971.97 m³
